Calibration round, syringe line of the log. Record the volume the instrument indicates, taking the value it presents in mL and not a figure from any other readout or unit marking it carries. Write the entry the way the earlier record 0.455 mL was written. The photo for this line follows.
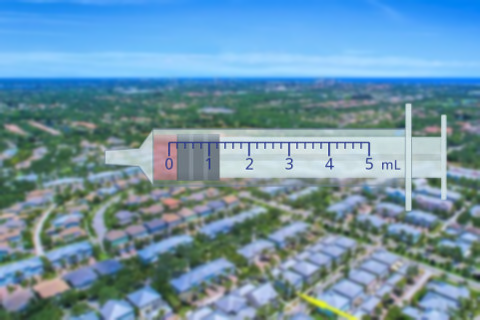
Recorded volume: 0.2 mL
